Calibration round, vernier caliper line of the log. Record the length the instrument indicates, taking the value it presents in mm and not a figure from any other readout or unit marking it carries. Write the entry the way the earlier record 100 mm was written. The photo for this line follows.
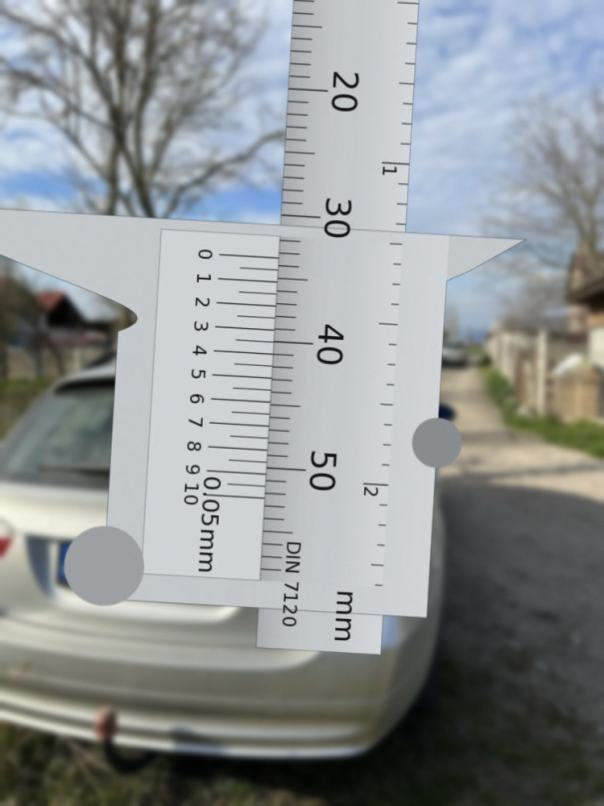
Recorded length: 33.4 mm
